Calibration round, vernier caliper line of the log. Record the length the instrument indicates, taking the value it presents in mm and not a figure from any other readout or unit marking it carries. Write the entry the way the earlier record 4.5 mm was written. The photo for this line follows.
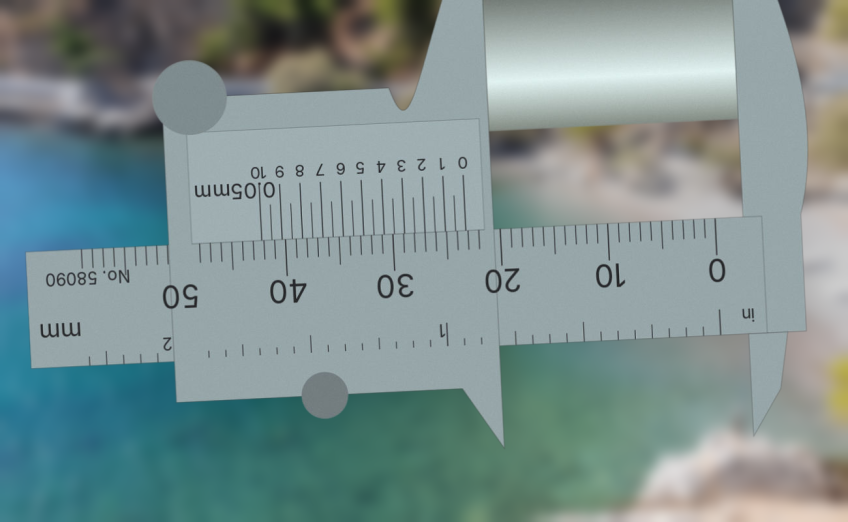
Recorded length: 23.2 mm
